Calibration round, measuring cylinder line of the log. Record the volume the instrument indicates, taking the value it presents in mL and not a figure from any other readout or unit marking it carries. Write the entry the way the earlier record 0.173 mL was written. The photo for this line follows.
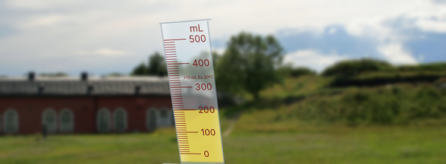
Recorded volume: 200 mL
